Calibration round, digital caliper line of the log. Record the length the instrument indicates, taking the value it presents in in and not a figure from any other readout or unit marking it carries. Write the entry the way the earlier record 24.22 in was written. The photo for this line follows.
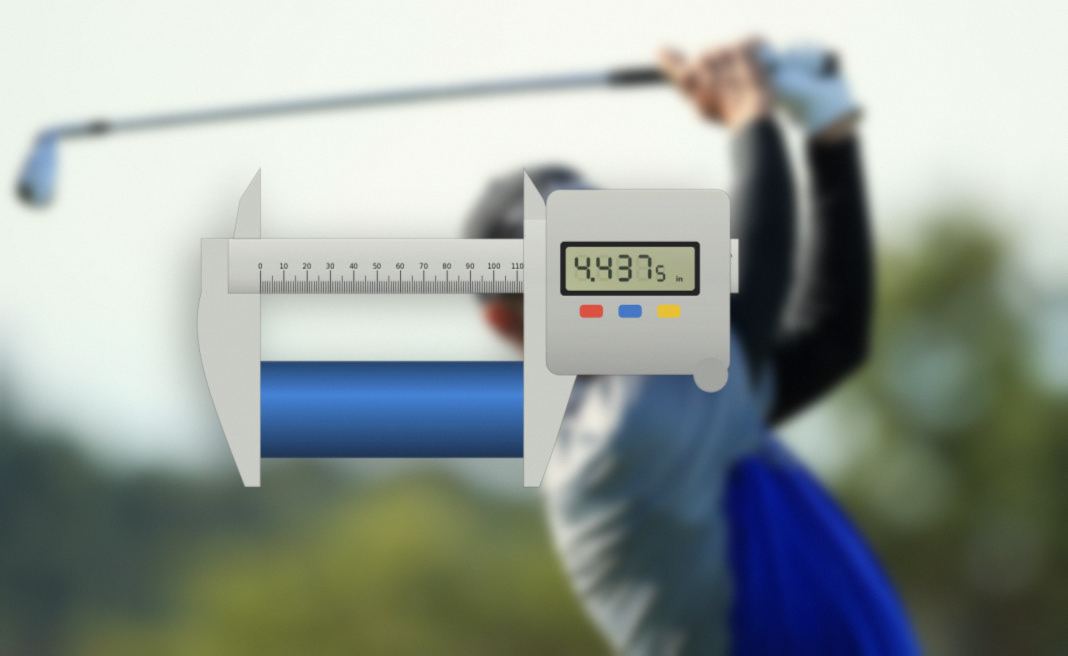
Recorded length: 4.4375 in
